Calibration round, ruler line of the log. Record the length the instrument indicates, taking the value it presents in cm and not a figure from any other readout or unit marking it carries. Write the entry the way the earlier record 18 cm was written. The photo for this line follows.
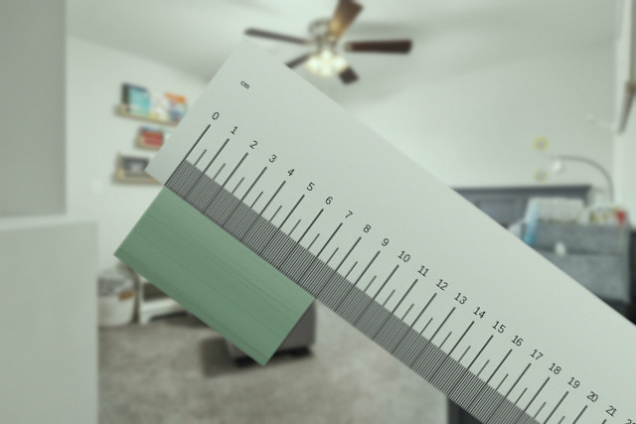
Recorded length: 8 cm
